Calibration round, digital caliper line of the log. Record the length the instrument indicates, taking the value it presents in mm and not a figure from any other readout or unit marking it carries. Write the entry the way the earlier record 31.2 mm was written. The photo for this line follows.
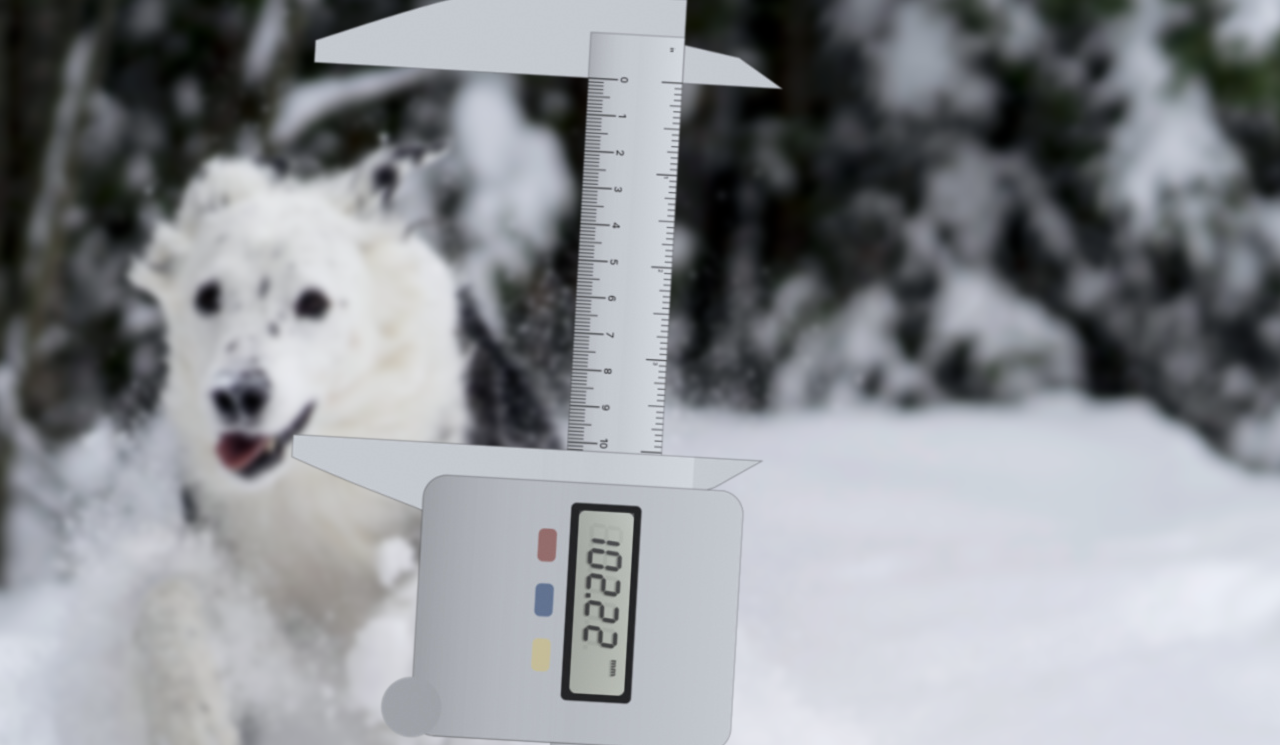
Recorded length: 102.22 mm
